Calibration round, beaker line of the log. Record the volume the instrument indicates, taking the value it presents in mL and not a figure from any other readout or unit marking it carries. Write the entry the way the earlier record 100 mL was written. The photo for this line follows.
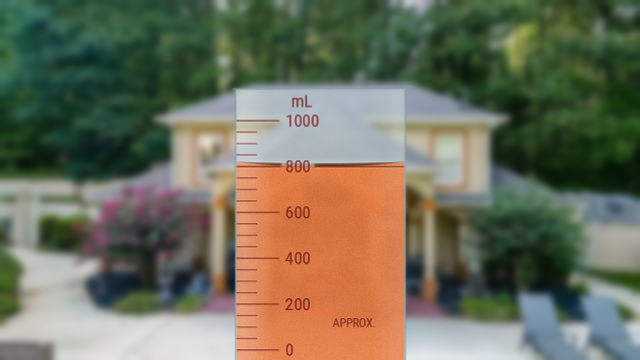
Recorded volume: 800 mL
